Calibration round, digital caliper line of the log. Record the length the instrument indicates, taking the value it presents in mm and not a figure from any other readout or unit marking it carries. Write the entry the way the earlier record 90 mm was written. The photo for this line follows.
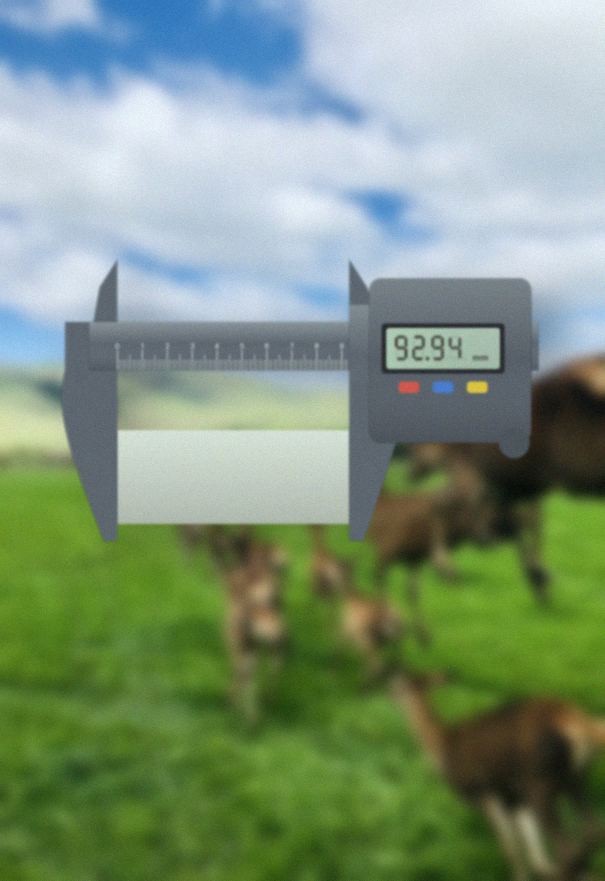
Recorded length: 92.94 mm
